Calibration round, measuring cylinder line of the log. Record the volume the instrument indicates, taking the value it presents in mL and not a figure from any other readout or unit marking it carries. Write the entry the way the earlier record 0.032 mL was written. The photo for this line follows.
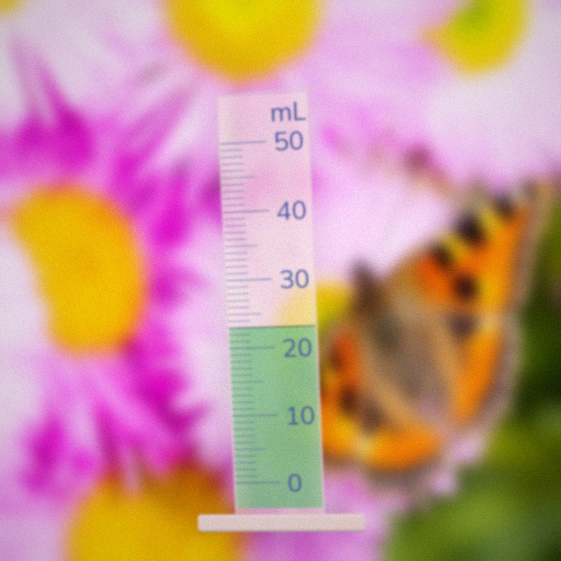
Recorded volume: 23 mL
